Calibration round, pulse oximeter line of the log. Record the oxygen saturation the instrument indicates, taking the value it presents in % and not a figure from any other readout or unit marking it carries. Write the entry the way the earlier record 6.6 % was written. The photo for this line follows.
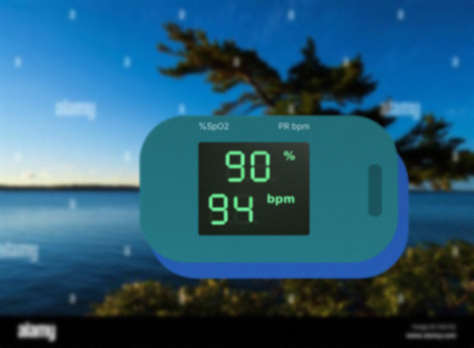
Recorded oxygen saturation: 90 %
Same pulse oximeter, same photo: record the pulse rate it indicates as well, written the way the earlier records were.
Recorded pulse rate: 94 bpm
